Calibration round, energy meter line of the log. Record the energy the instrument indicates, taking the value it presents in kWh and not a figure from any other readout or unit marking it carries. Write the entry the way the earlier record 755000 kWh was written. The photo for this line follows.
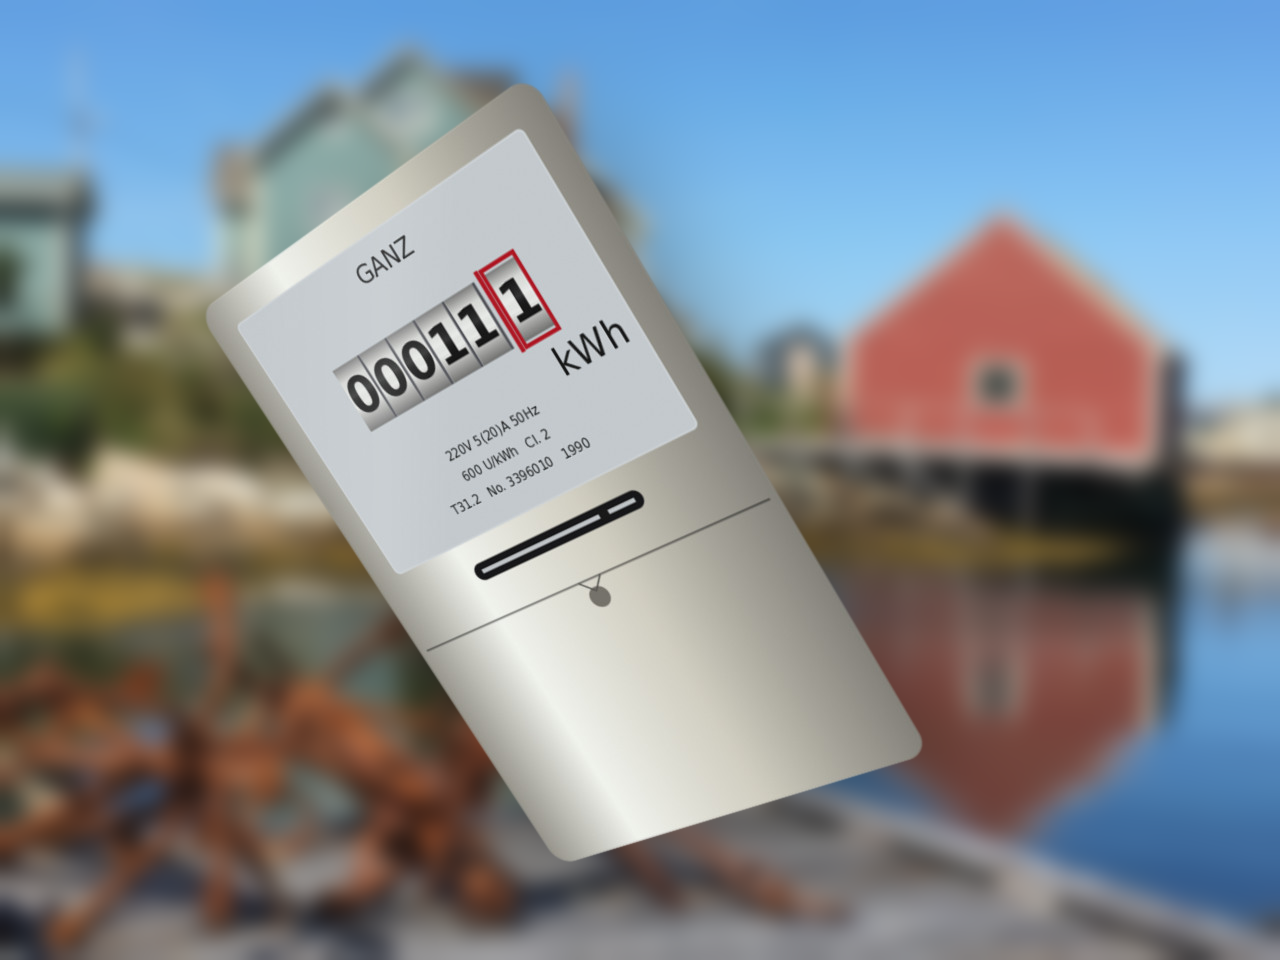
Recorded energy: 11.1 kWh
